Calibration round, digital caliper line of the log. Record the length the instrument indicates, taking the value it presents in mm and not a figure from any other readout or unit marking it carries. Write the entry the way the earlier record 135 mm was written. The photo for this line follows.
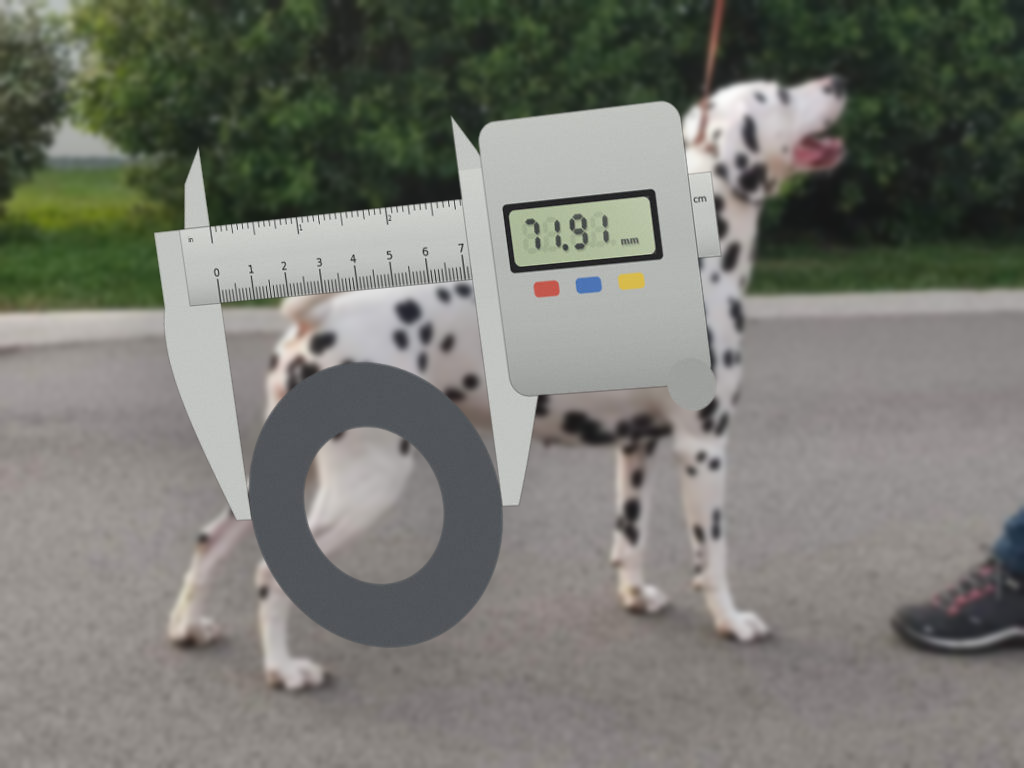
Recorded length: 71.91 mm
